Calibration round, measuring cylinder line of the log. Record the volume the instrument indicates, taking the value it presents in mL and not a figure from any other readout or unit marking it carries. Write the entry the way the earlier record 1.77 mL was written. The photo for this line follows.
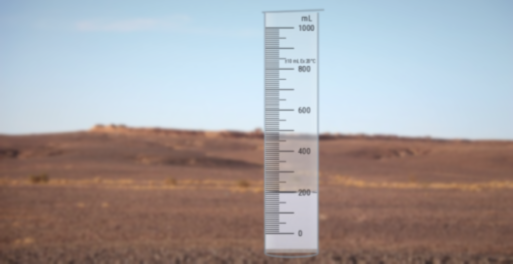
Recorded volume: 200 mL
